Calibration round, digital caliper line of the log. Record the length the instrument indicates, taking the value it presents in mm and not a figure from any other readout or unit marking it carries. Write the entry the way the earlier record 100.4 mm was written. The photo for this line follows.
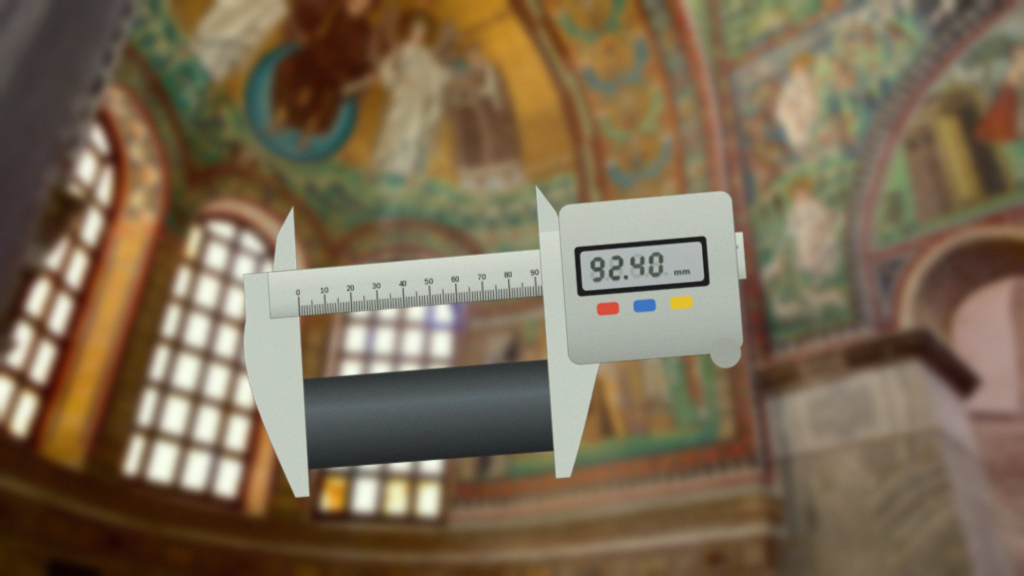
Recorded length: 92.40 mm
